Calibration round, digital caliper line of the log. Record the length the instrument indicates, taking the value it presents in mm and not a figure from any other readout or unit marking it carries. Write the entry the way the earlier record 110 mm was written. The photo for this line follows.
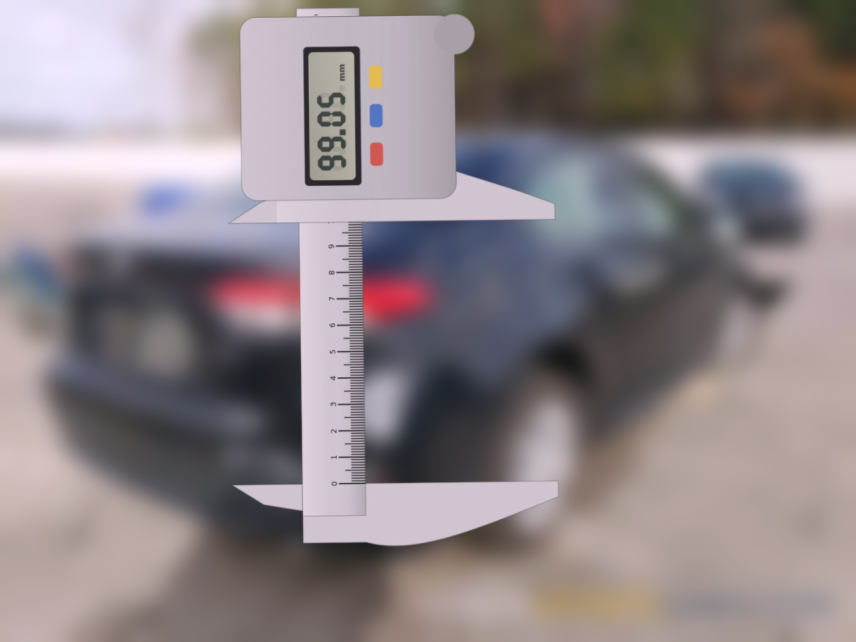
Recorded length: 99.05 mm
